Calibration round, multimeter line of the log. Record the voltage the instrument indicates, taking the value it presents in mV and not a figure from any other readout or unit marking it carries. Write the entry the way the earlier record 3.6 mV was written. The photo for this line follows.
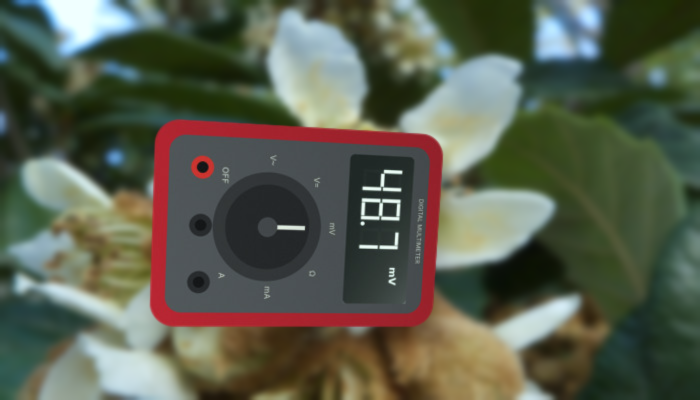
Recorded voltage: 48.7 mV
